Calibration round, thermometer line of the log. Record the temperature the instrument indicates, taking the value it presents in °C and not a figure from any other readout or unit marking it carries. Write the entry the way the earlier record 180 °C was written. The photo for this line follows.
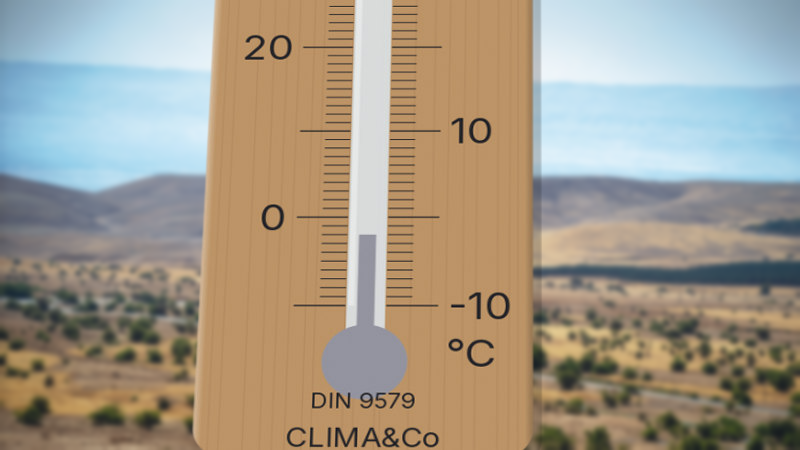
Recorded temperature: -2 °C
